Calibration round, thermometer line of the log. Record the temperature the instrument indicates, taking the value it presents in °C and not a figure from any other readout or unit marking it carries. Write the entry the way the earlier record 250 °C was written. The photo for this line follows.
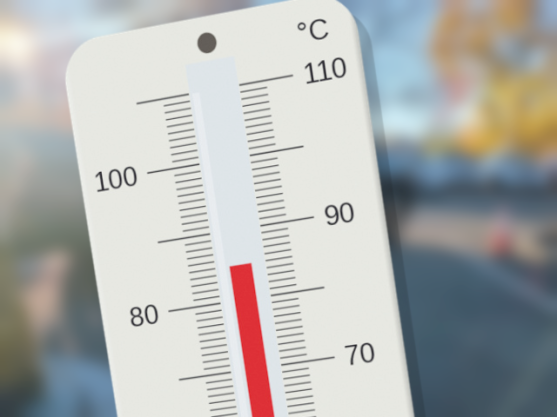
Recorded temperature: 85 °C
